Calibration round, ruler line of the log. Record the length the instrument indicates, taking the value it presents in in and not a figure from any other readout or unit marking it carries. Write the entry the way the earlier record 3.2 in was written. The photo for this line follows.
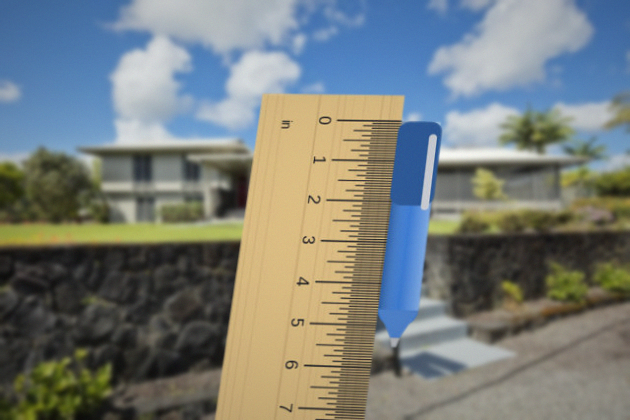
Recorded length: 5.5 in
